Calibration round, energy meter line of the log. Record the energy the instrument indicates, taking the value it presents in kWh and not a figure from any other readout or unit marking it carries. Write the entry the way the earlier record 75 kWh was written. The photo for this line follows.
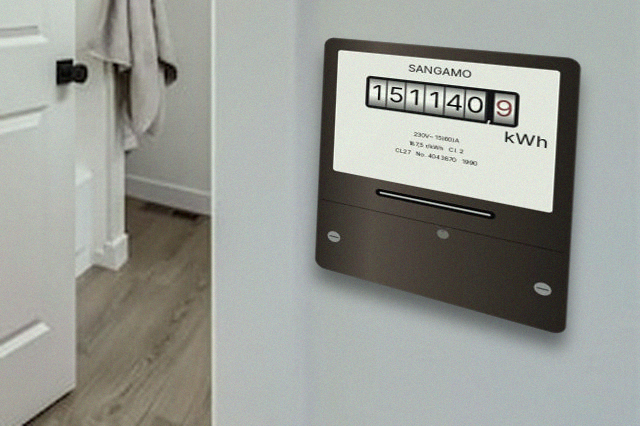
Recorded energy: 151140.9 kWh
